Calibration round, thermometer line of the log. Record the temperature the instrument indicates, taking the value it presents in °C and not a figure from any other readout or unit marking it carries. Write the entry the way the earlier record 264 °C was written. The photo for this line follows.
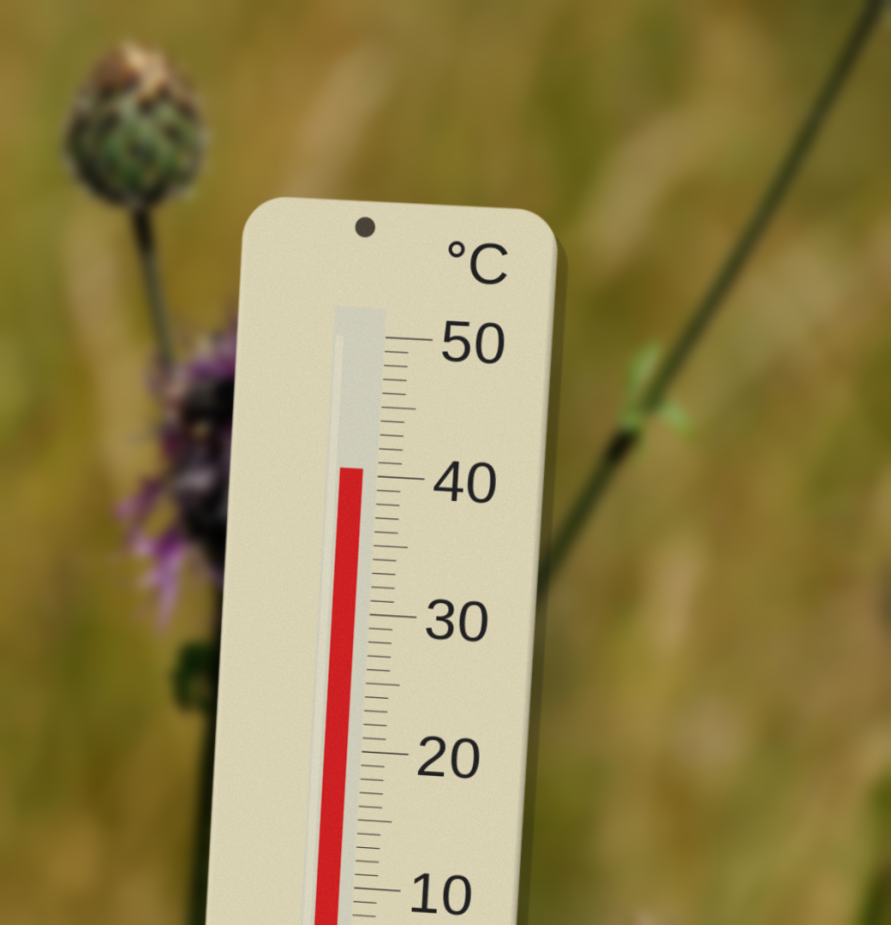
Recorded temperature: 40.5 °C
